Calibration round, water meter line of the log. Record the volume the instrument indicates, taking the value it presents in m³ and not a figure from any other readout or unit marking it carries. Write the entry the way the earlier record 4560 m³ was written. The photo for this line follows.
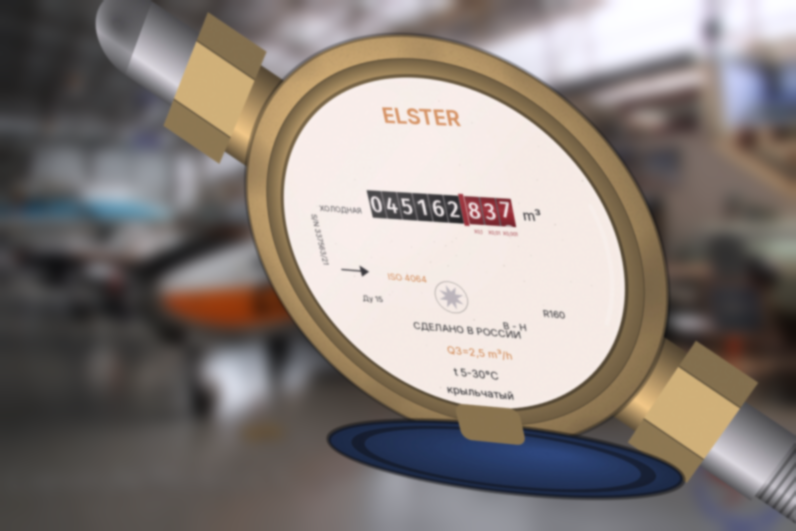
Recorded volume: 45162.837 m³
